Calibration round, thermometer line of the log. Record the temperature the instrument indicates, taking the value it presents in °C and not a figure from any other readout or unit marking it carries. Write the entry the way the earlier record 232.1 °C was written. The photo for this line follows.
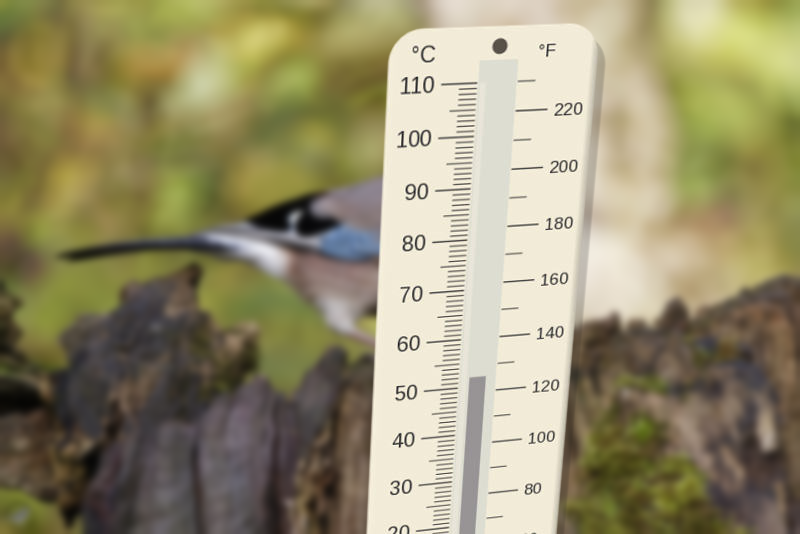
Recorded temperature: 52 °C
